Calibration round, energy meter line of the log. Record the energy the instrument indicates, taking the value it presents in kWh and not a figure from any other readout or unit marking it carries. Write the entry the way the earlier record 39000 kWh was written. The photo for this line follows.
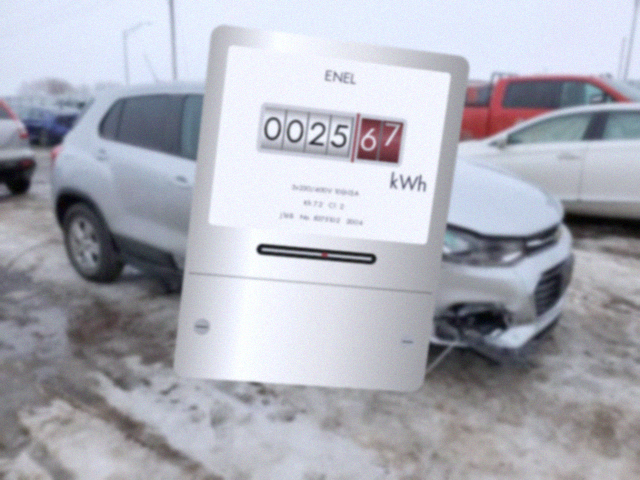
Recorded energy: 25.67 kWh
